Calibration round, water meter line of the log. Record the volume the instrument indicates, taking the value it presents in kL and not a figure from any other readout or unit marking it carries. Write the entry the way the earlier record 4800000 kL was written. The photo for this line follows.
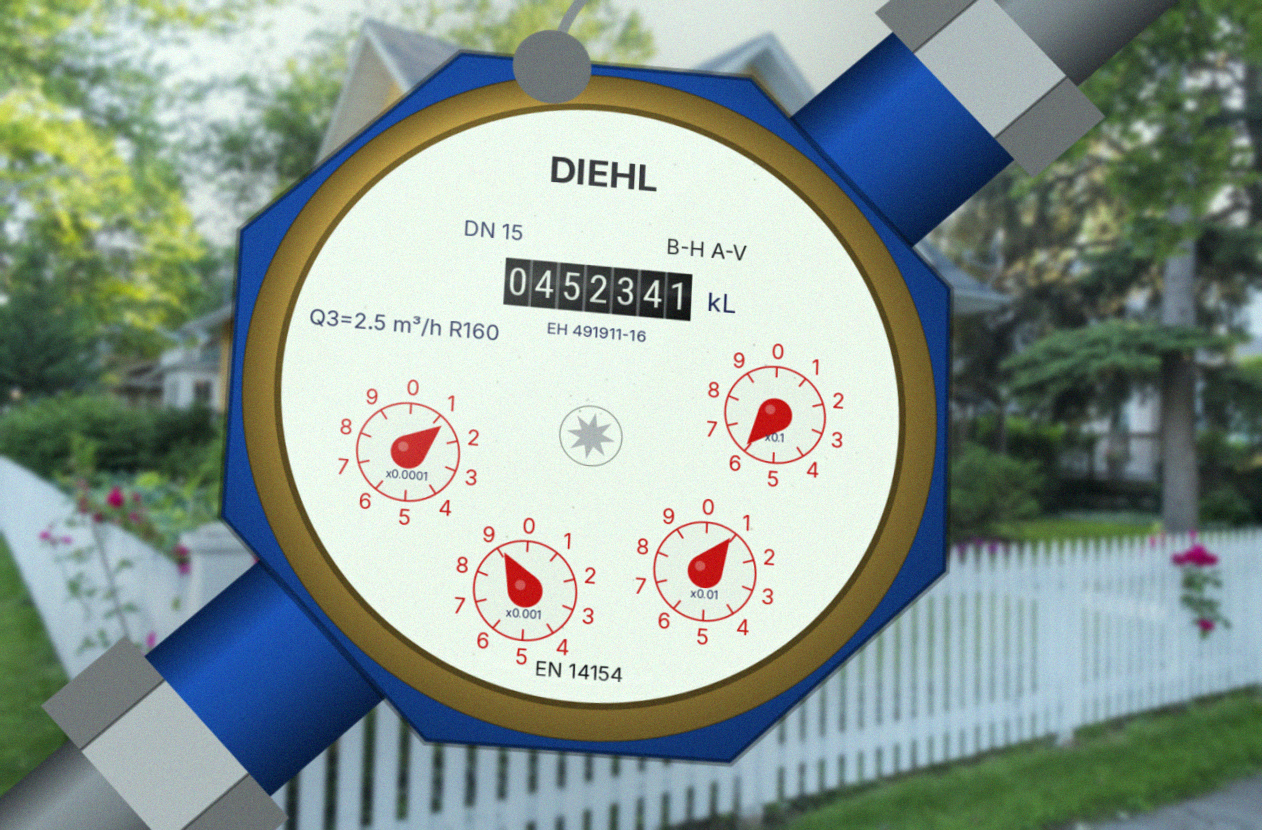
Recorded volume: 452341.6091 kL
